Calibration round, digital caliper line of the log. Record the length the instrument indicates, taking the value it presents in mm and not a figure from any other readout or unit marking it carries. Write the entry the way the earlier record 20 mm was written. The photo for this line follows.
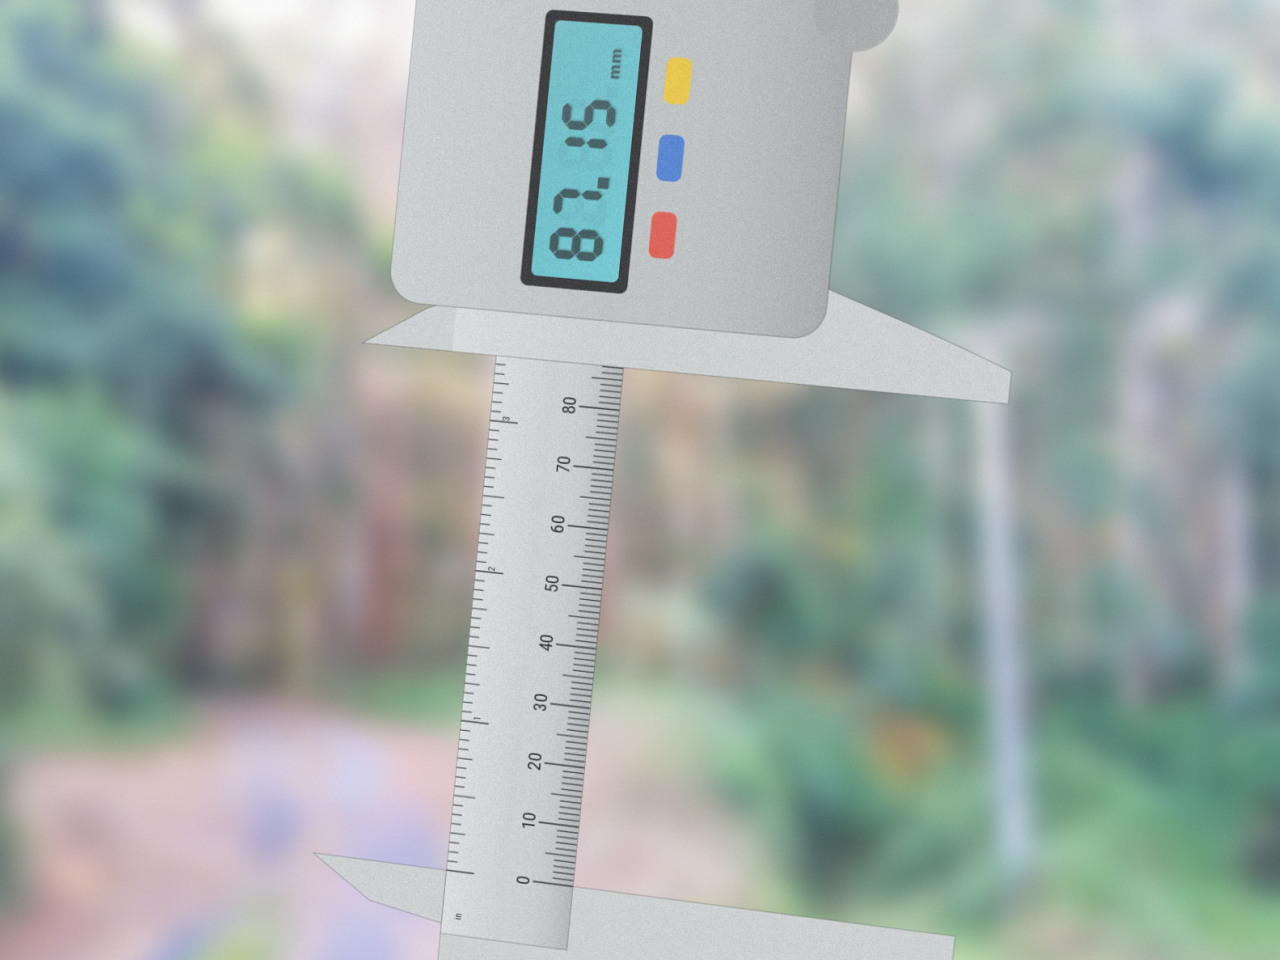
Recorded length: 87.15 mm
